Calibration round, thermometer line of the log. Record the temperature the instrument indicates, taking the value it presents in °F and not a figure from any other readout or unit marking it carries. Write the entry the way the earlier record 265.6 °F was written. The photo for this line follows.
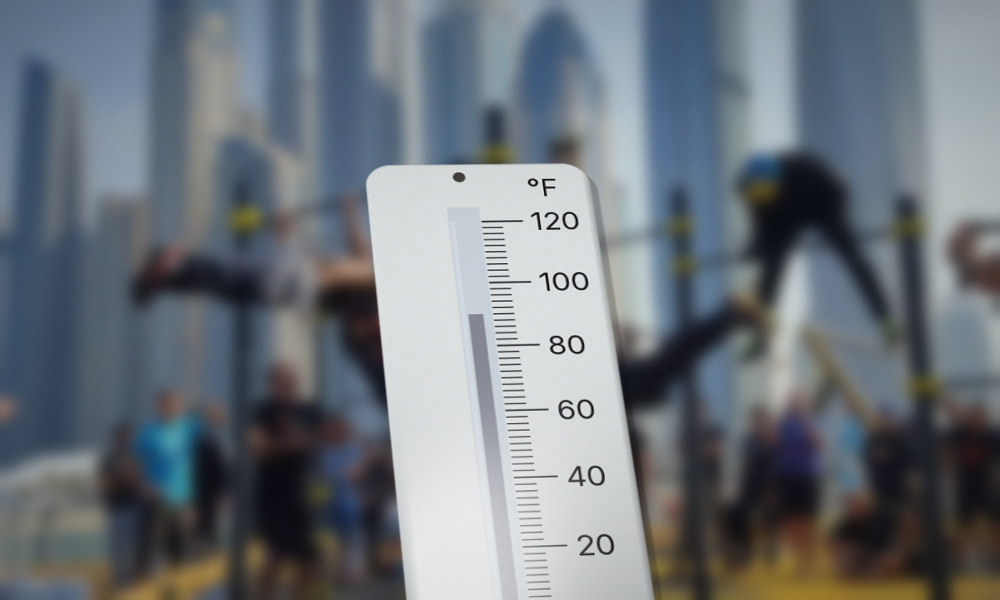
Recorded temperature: 90 °F
